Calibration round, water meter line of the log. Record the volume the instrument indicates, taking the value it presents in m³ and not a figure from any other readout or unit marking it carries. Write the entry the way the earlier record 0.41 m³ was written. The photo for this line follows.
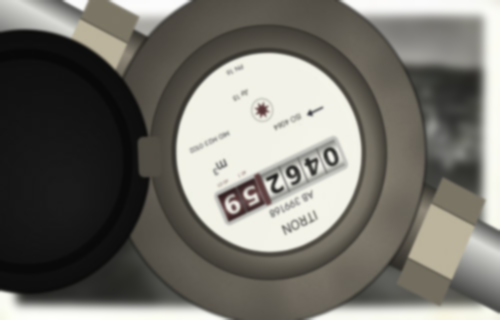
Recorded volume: 462.59 m³
